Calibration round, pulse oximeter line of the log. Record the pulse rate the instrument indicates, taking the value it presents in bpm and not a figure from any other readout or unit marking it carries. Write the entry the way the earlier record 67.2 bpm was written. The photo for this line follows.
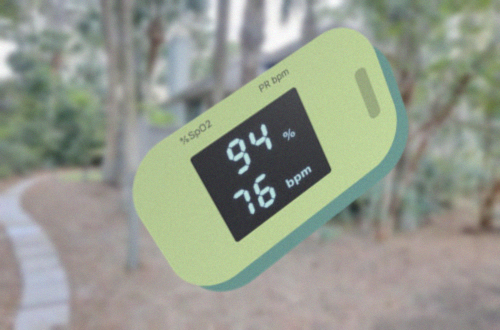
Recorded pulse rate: 76 bpm
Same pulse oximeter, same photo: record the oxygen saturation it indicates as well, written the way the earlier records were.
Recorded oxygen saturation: 94 %
